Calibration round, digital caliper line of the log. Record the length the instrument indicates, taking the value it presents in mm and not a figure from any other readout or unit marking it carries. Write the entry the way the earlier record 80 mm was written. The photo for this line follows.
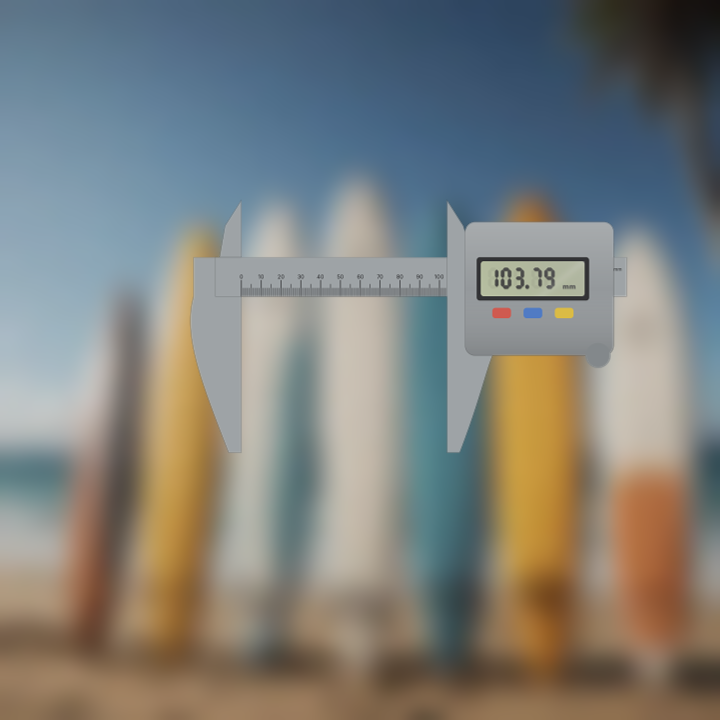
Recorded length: 103.79 mm
